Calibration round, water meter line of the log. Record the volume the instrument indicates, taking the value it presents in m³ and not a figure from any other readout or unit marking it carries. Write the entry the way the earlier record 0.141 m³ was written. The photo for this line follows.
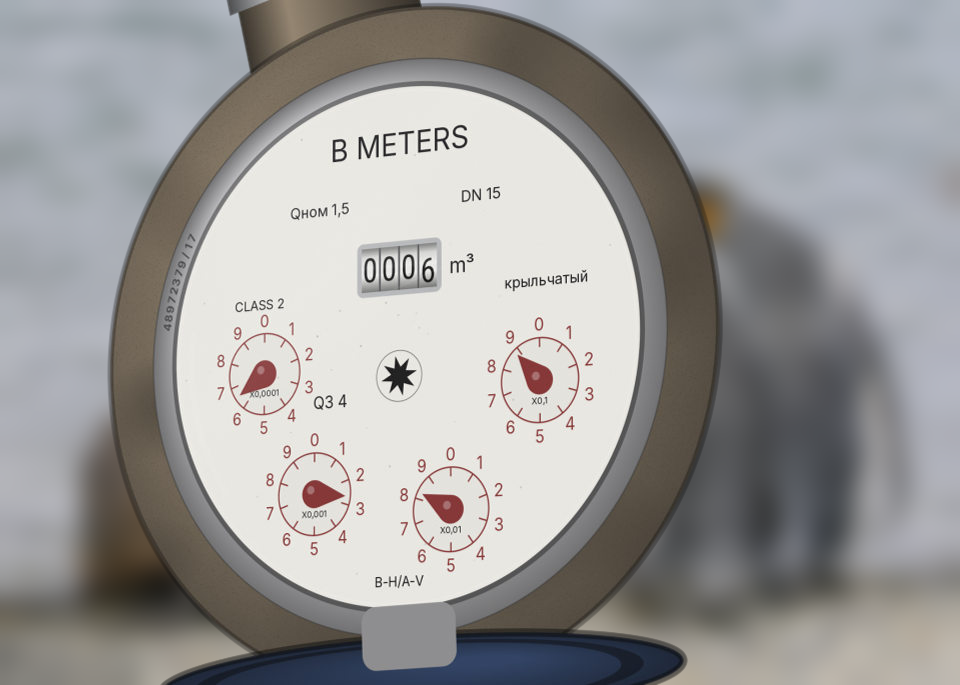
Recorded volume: 5.8826 m³
